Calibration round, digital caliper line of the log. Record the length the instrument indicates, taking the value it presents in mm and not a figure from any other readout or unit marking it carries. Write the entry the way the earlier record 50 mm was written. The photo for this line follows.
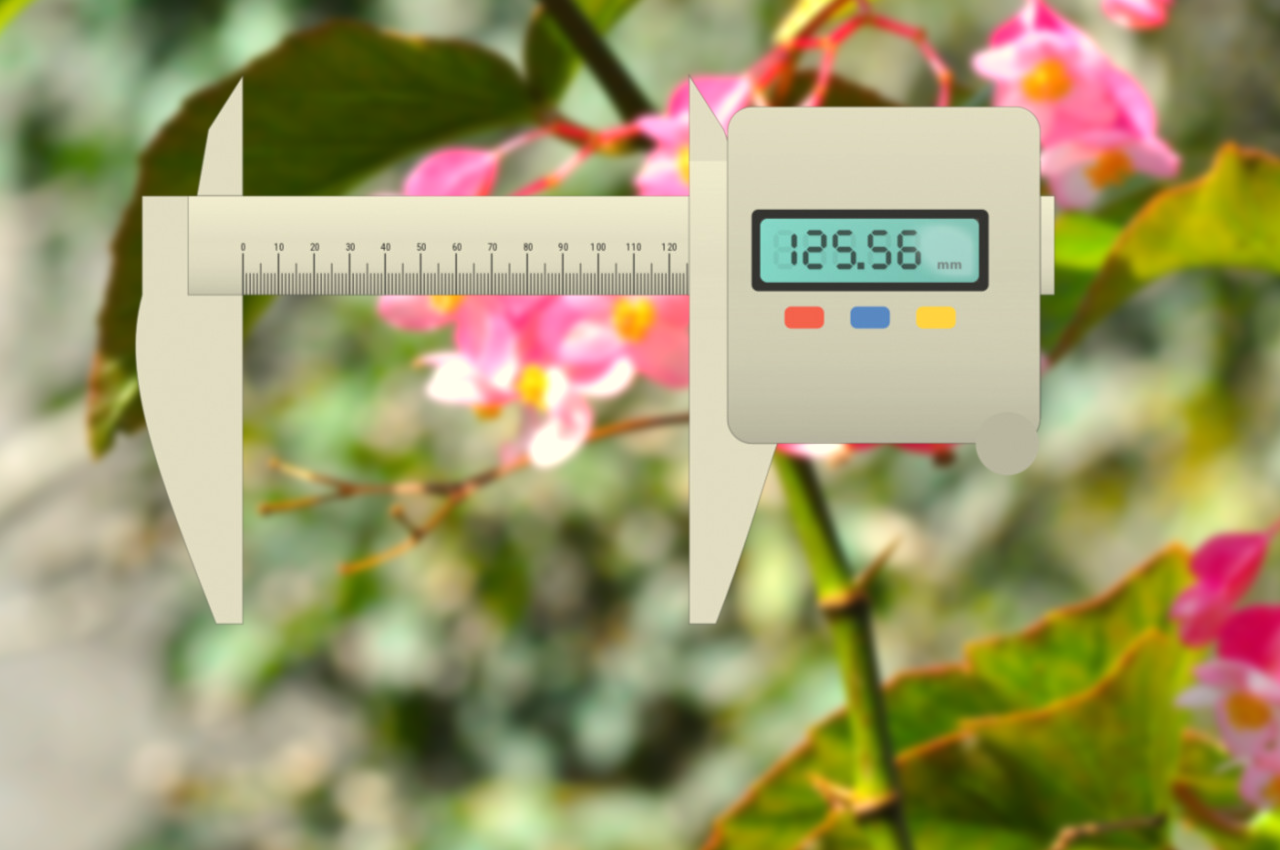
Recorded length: 125.56 mm
